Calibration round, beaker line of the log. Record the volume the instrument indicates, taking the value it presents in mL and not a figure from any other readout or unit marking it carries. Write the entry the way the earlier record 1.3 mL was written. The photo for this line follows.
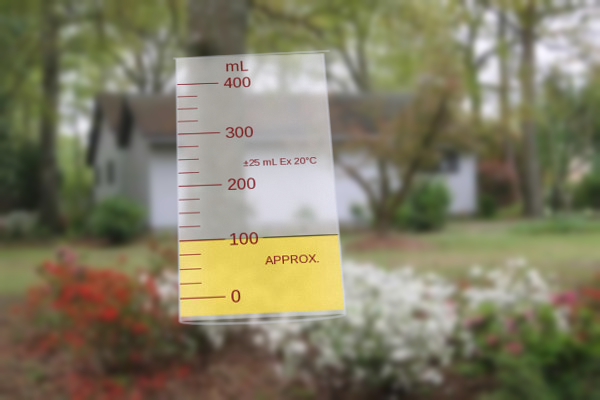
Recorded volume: 100 mL
